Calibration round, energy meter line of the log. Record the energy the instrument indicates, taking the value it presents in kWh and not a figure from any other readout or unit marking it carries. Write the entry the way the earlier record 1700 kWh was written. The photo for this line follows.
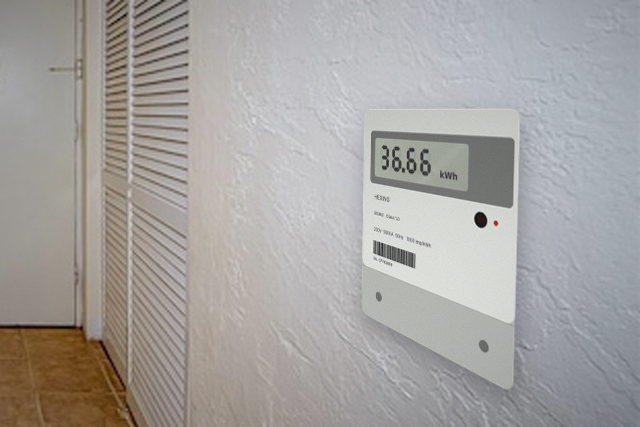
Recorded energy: 36.66 kWh
